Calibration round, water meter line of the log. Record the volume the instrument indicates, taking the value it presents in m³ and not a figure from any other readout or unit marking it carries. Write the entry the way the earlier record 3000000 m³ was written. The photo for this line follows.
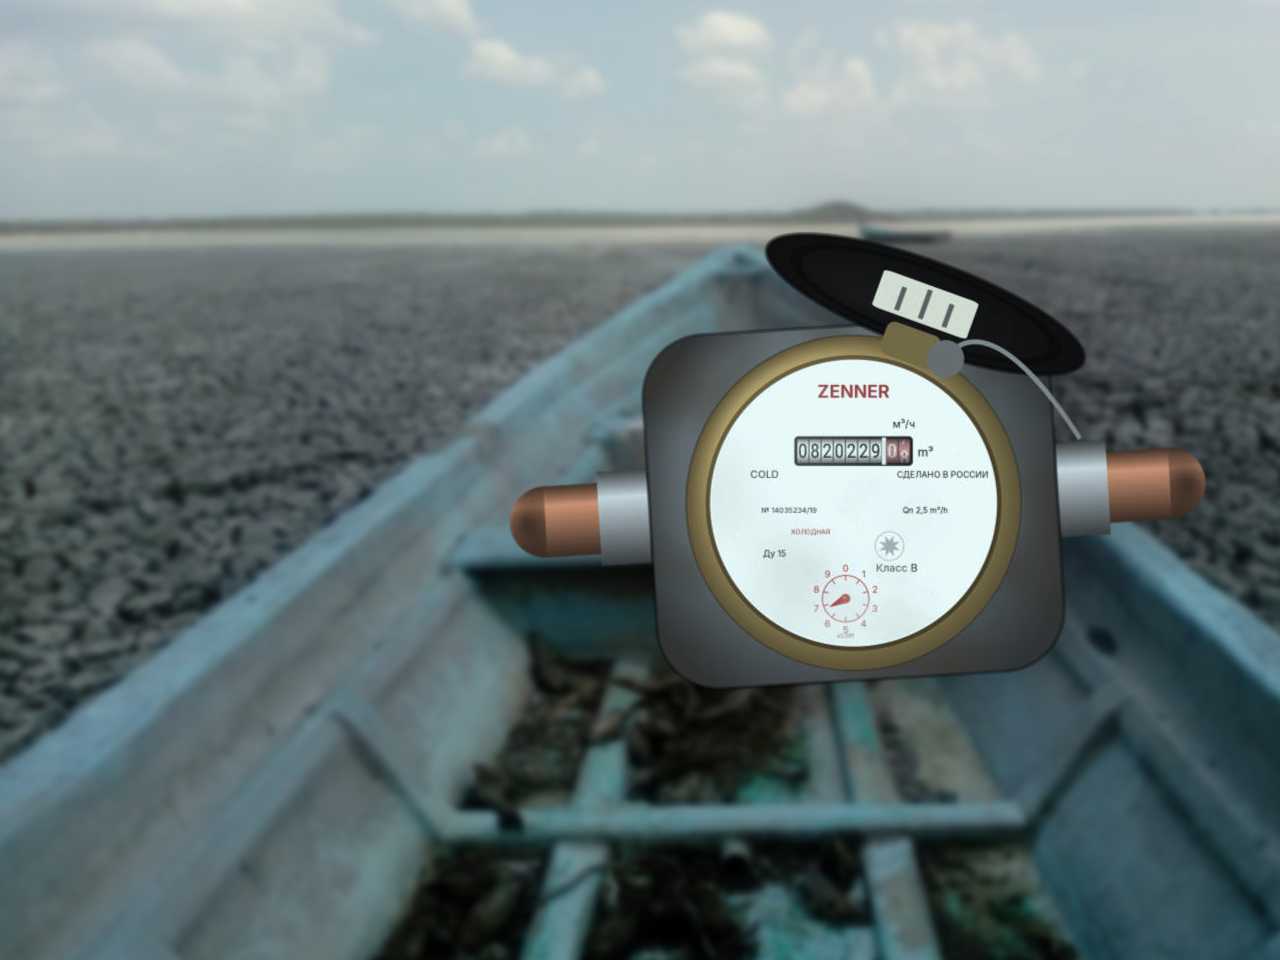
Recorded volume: 820229.076 m³
